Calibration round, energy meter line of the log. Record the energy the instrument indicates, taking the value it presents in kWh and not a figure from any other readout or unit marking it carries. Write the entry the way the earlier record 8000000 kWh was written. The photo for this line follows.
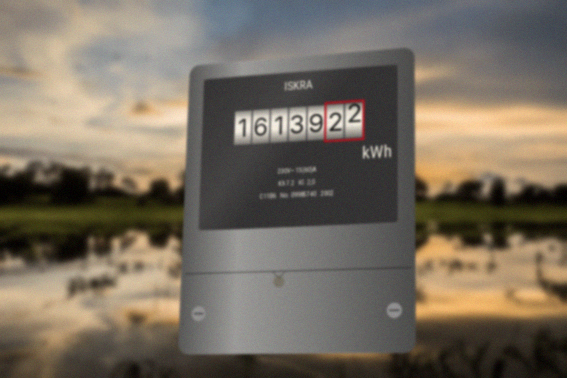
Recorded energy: 16139.22 kWh
